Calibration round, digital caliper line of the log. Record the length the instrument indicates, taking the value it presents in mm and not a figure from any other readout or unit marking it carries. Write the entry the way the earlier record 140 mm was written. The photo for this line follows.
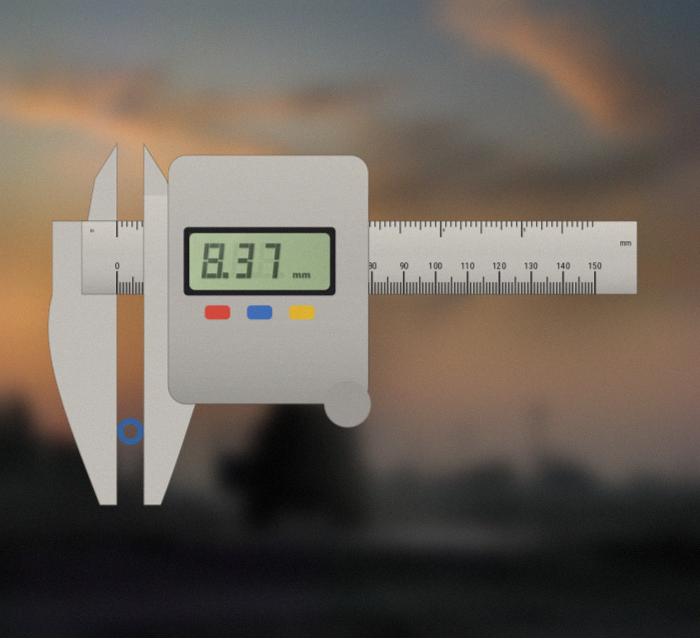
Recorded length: 8.37 mm
